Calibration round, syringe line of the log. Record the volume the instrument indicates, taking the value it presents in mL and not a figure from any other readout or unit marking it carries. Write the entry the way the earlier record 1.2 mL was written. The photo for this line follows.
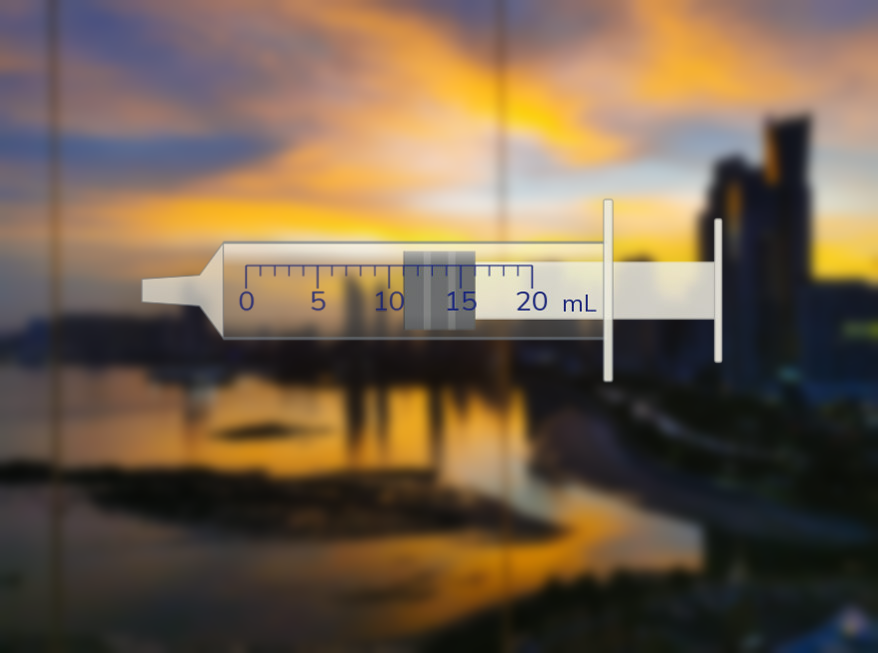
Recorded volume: 11 mL
